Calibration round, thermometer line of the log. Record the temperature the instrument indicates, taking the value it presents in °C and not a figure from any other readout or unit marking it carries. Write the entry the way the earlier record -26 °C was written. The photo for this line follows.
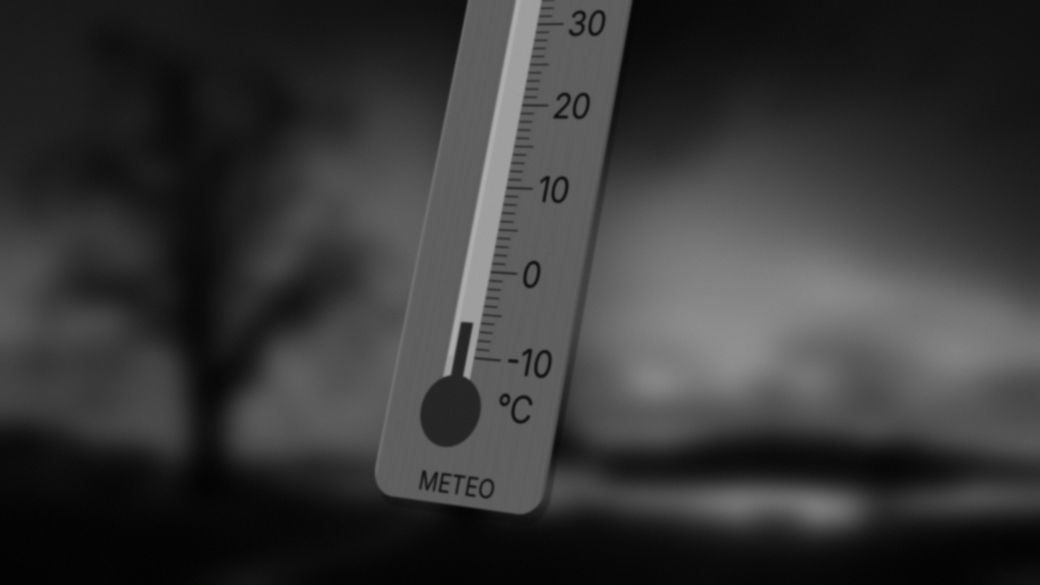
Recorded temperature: -6 °C
